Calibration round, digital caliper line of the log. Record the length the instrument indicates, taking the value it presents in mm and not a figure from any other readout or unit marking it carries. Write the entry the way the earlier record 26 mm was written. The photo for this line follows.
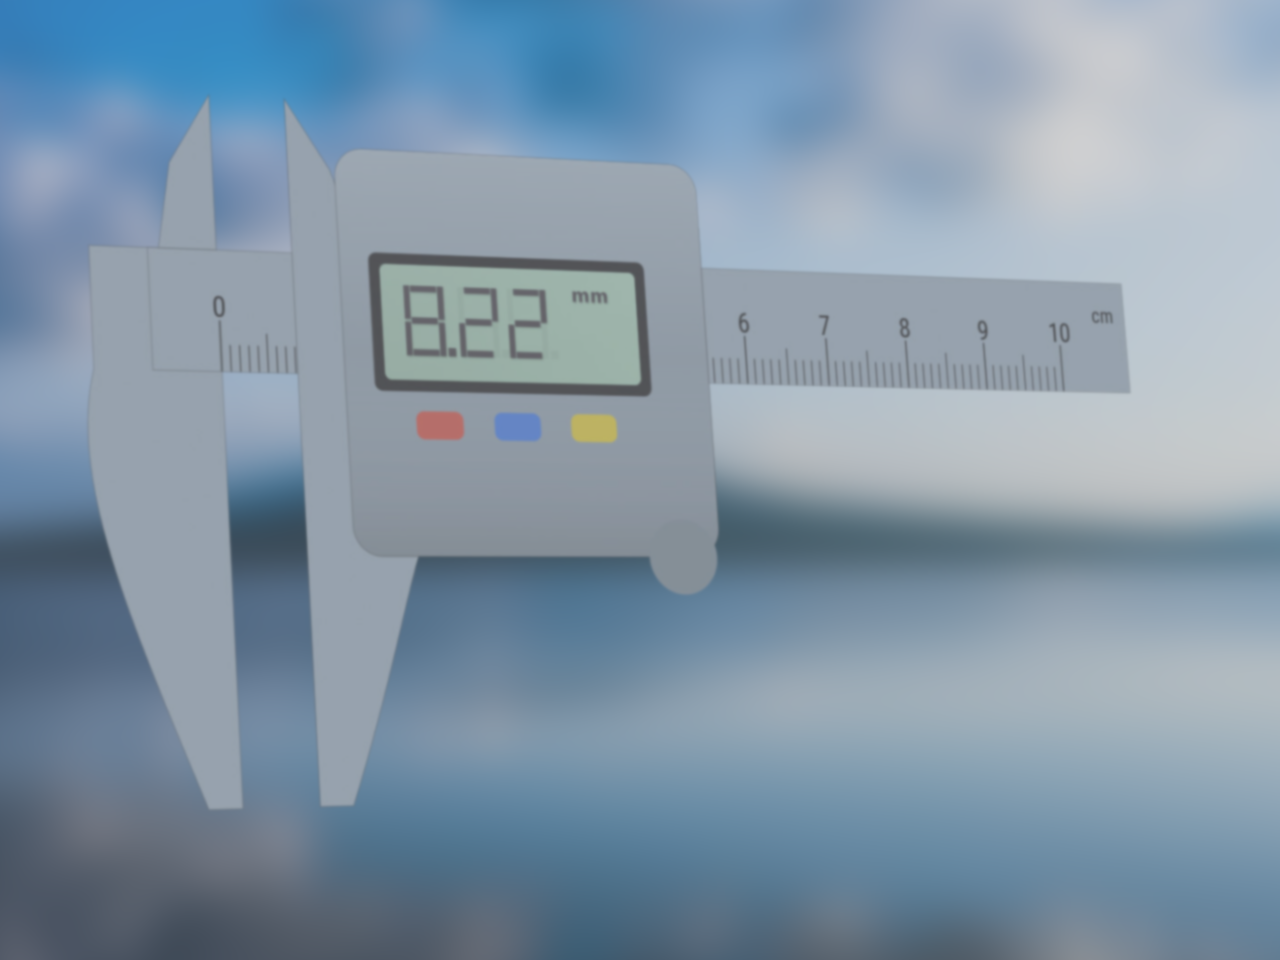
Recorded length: 8.22 mm
